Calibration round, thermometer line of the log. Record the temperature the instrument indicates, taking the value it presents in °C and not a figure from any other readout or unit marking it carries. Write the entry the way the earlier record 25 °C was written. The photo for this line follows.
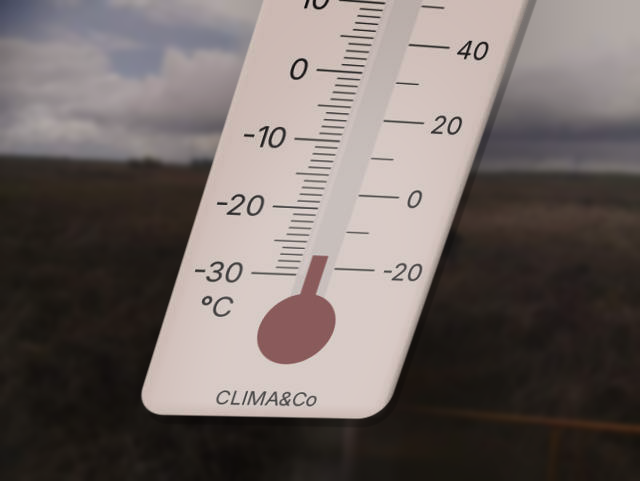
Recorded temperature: -27 °C
